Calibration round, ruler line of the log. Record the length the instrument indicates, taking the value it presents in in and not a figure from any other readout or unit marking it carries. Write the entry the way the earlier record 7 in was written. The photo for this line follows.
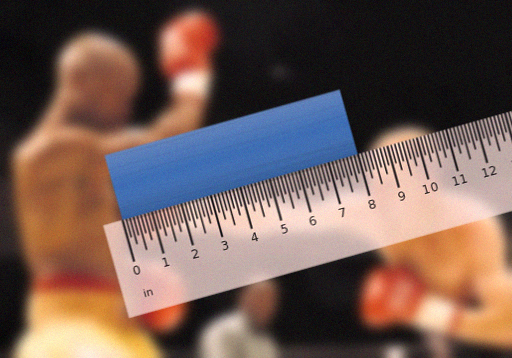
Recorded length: 8 in
